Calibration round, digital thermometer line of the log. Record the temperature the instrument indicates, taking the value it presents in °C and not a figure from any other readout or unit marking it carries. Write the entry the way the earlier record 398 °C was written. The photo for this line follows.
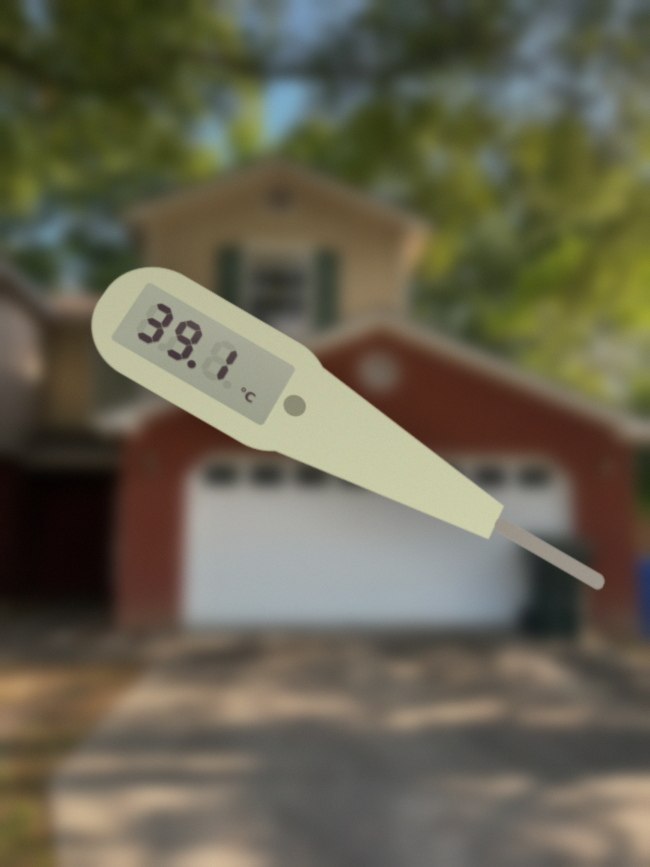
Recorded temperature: 39.1 °C
